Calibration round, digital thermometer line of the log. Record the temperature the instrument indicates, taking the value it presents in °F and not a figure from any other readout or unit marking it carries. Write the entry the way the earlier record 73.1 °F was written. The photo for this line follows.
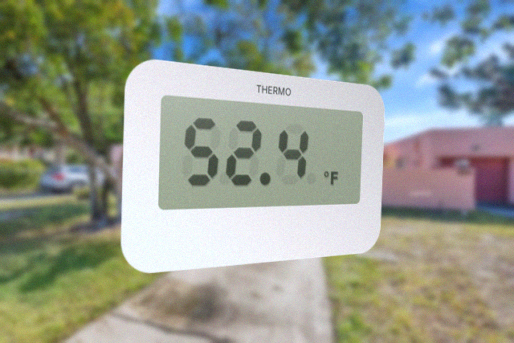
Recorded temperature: 52.4 °F
